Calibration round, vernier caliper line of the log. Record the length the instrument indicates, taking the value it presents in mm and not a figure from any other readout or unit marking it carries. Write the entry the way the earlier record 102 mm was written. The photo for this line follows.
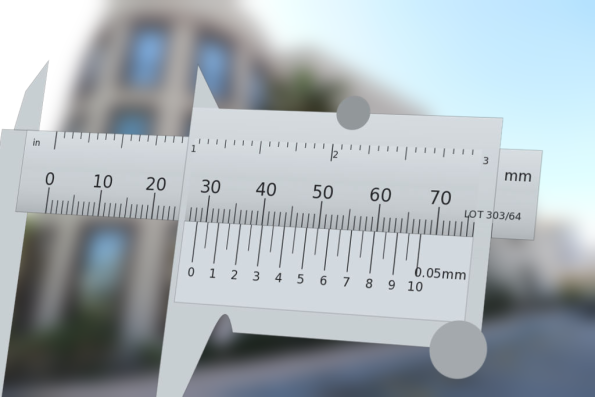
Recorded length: 28.4 mm
